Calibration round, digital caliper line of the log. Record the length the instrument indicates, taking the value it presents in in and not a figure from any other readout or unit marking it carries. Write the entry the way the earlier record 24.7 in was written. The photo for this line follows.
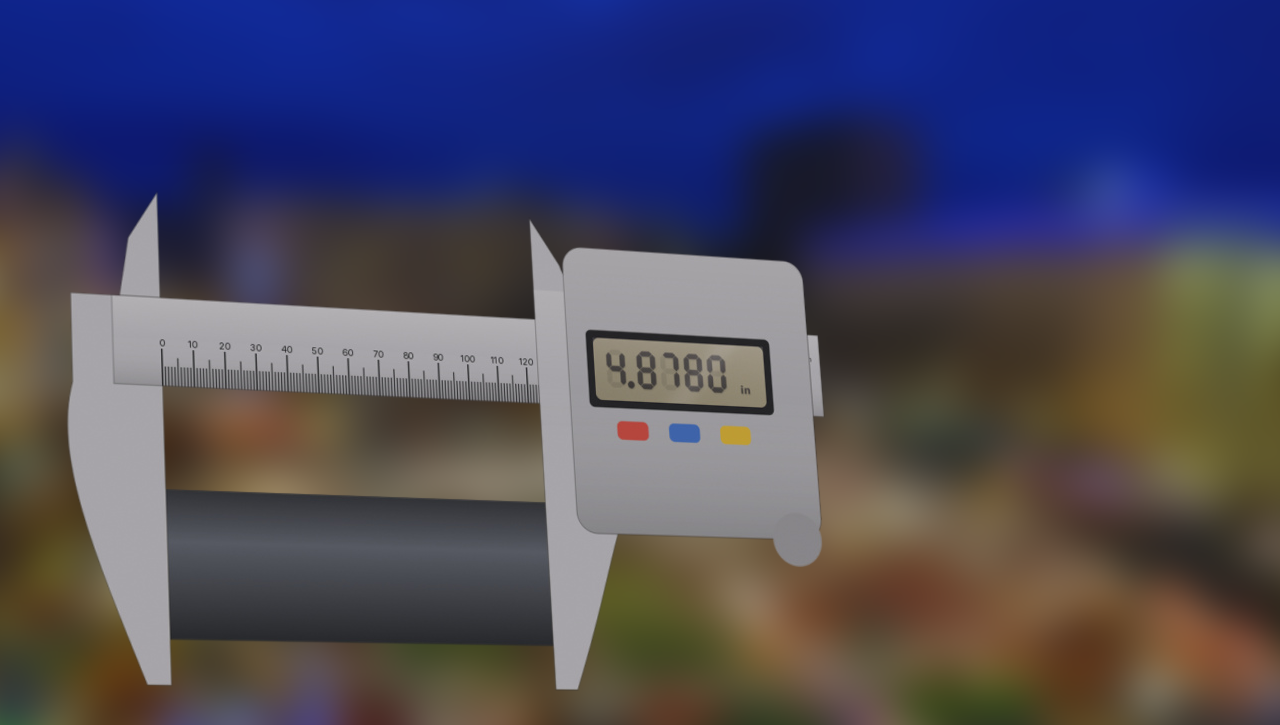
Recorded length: 4.8780 in
